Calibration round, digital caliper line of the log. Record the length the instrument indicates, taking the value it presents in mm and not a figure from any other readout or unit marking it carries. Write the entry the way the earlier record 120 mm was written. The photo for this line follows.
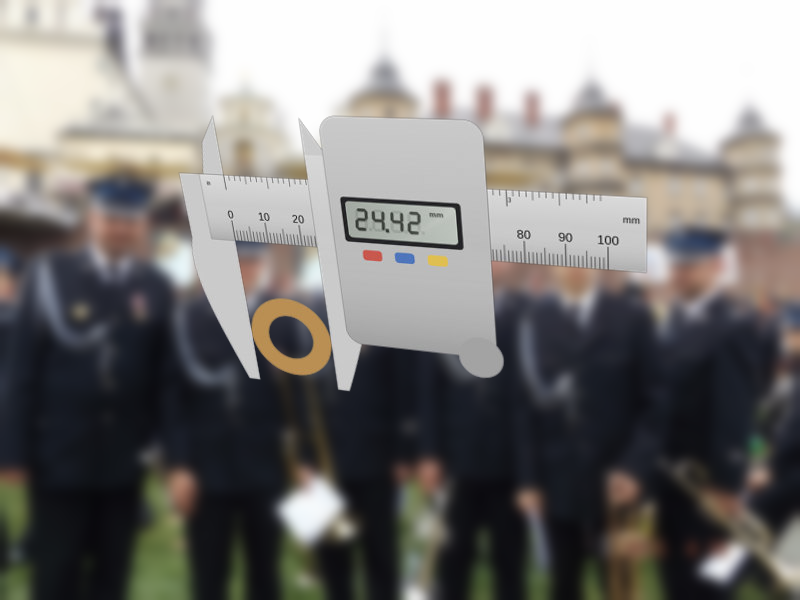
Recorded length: 24.42 mm
